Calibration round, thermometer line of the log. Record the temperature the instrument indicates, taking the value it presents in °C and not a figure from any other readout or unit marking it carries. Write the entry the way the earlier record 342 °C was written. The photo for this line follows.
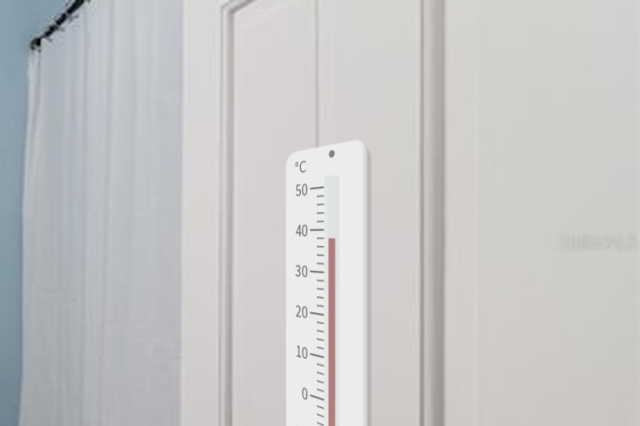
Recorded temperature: 38 °C
